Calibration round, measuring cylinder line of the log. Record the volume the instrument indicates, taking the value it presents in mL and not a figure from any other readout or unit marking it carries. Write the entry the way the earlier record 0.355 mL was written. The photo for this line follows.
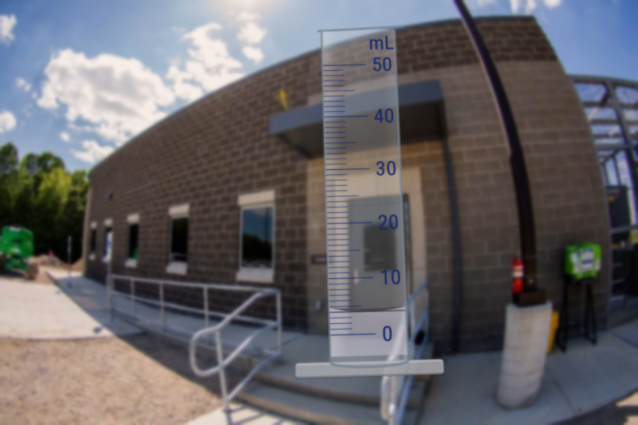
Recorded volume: 4 mL
